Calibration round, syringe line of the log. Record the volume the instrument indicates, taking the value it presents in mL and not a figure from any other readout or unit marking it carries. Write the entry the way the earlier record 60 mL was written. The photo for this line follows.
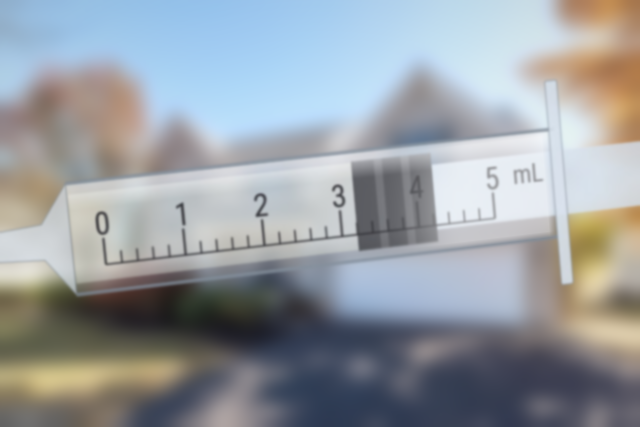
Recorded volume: 3.2 mL
